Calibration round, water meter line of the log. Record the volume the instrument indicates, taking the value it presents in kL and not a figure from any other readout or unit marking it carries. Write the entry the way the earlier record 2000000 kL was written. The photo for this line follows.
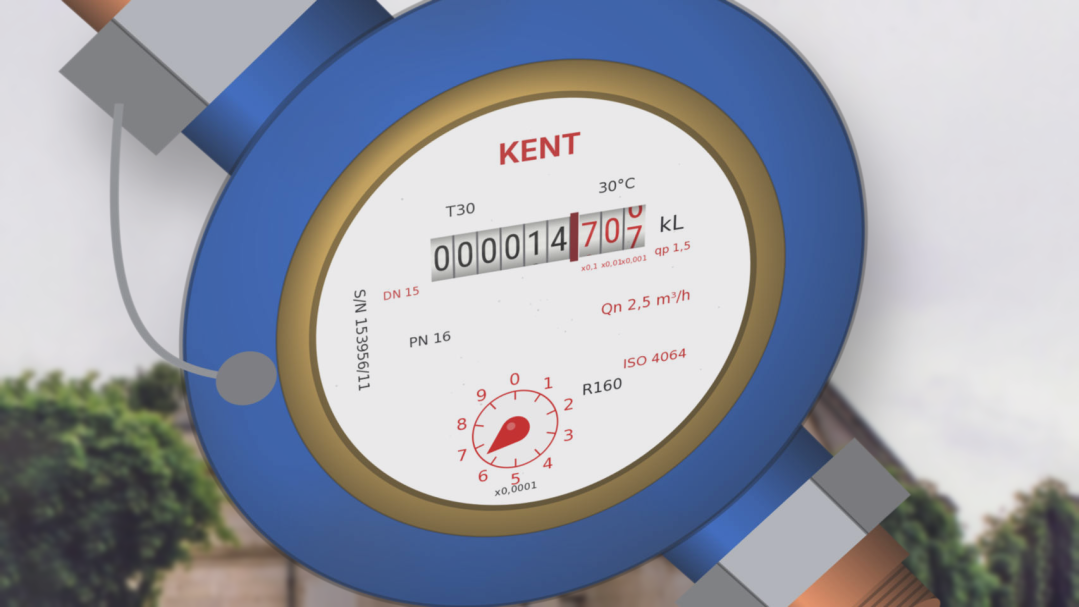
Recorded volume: 14.7066 kL
